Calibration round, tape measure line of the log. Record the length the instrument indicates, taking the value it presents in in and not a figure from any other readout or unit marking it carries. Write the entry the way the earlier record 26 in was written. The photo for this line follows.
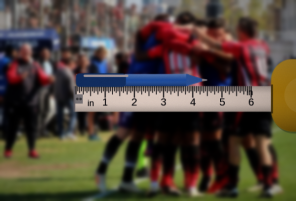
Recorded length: 4.5 in
